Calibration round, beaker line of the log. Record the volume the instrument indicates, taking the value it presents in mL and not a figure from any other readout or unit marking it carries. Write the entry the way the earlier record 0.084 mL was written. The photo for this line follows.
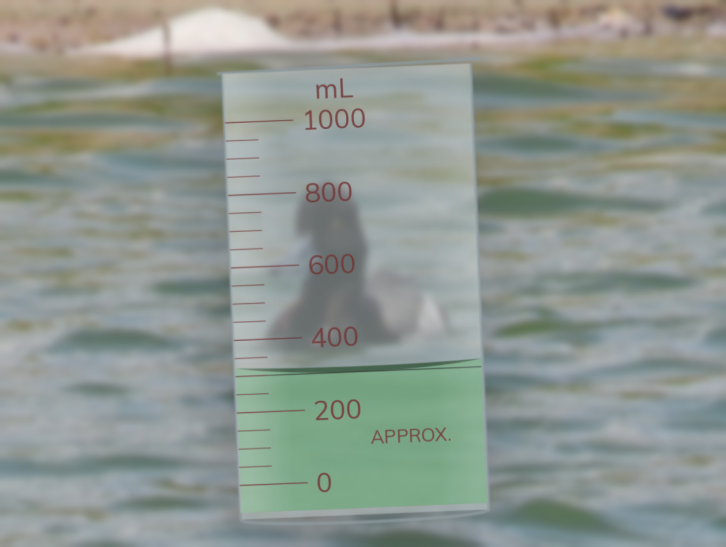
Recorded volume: 300 mL
